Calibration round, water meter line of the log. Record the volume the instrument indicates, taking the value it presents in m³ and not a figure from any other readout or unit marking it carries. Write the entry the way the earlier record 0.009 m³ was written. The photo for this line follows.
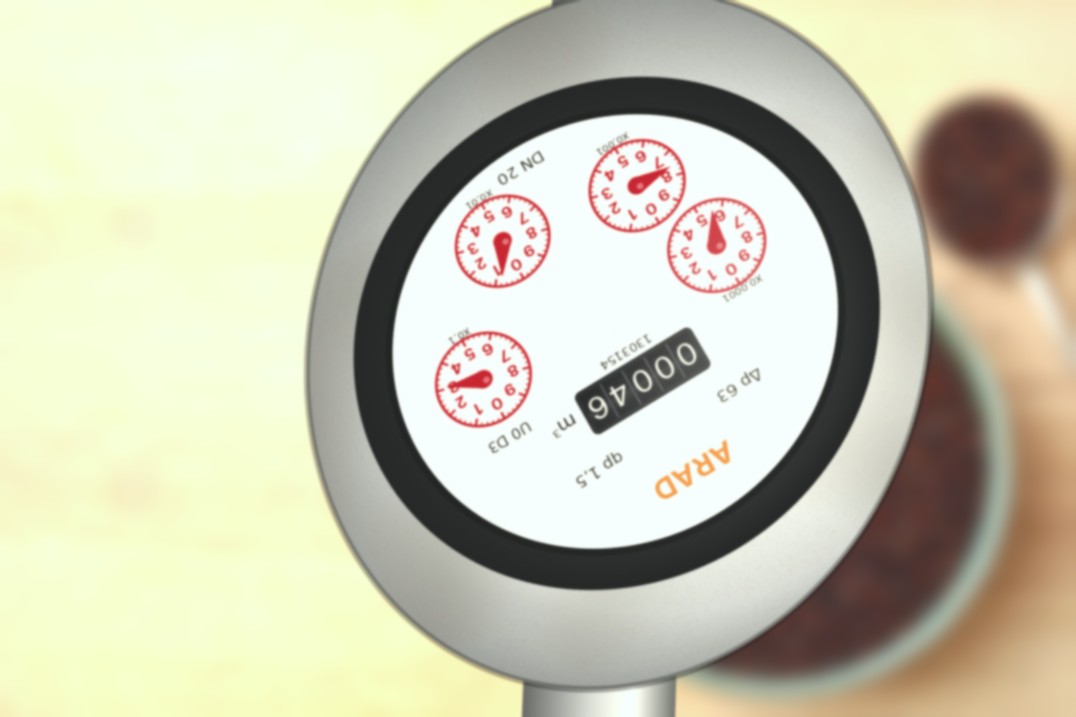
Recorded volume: 46.3075 m³
